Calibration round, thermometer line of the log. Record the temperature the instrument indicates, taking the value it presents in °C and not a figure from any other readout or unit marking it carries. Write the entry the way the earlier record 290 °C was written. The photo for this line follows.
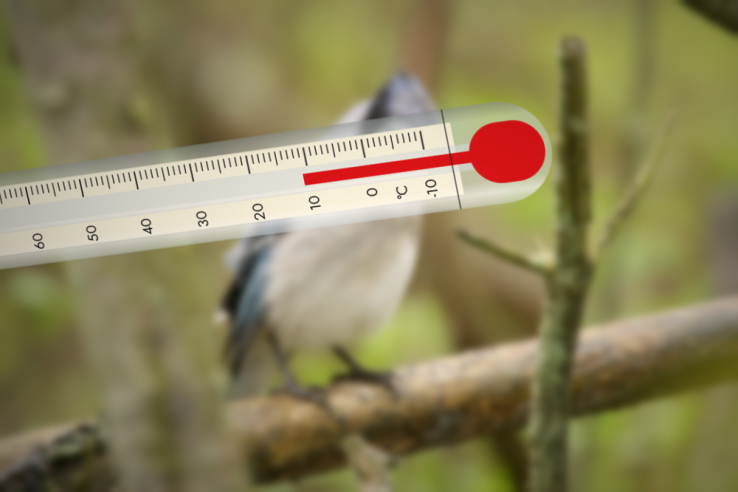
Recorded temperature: 11 °C
